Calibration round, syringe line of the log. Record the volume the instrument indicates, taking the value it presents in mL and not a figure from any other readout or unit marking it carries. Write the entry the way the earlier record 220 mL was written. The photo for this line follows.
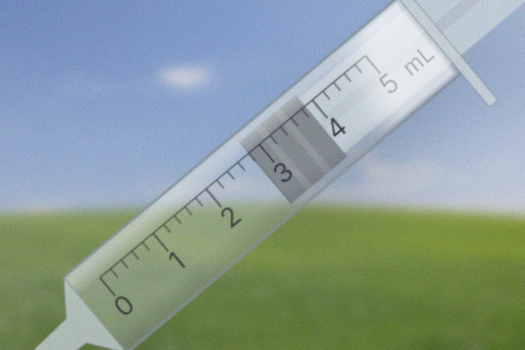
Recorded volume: 2.8 mL
